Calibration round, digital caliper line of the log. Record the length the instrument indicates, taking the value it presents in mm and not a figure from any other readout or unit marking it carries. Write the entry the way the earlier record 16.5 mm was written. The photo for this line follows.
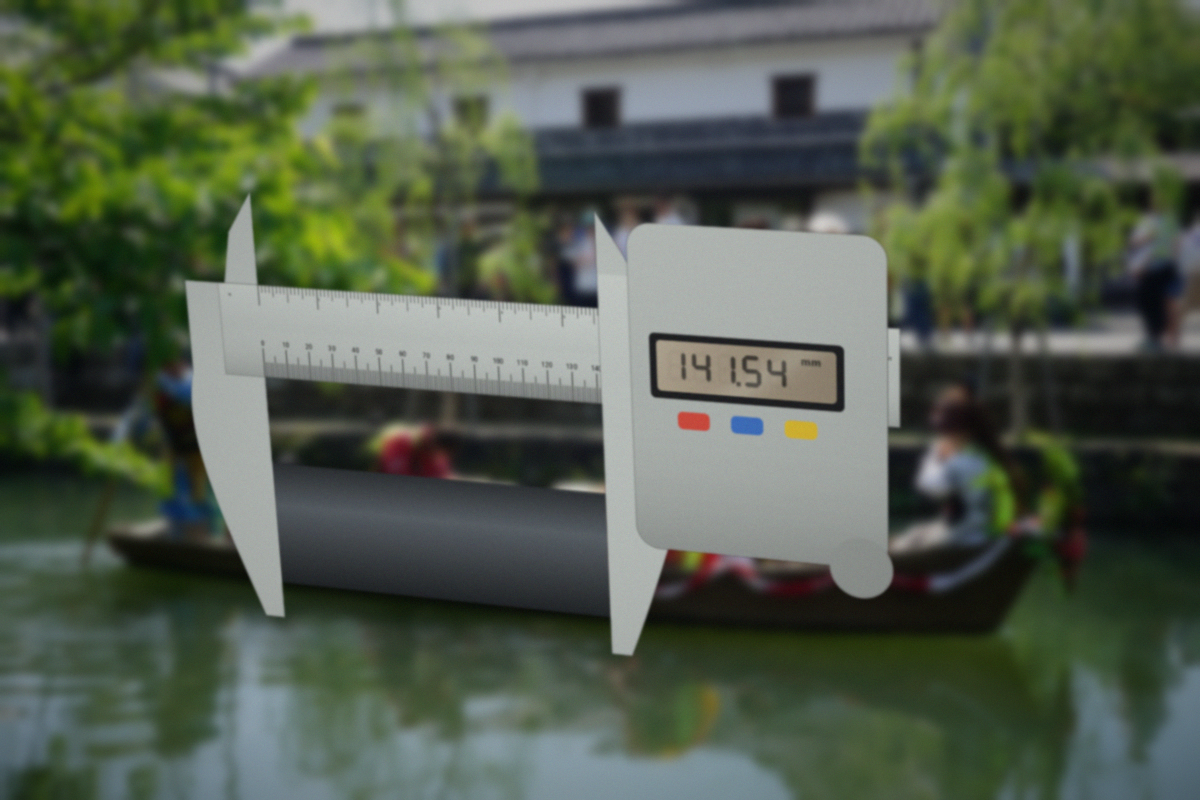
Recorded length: 141.54 mm
